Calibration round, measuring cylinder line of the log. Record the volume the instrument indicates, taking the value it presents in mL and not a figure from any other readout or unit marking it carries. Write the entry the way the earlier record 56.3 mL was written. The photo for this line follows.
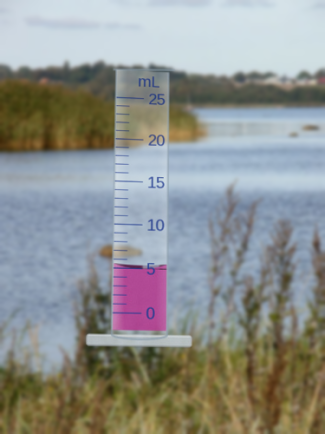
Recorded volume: 5 mL
